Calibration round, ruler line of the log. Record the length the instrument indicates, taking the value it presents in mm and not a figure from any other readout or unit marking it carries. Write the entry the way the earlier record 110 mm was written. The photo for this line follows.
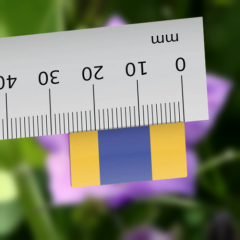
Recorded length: 26 mm
